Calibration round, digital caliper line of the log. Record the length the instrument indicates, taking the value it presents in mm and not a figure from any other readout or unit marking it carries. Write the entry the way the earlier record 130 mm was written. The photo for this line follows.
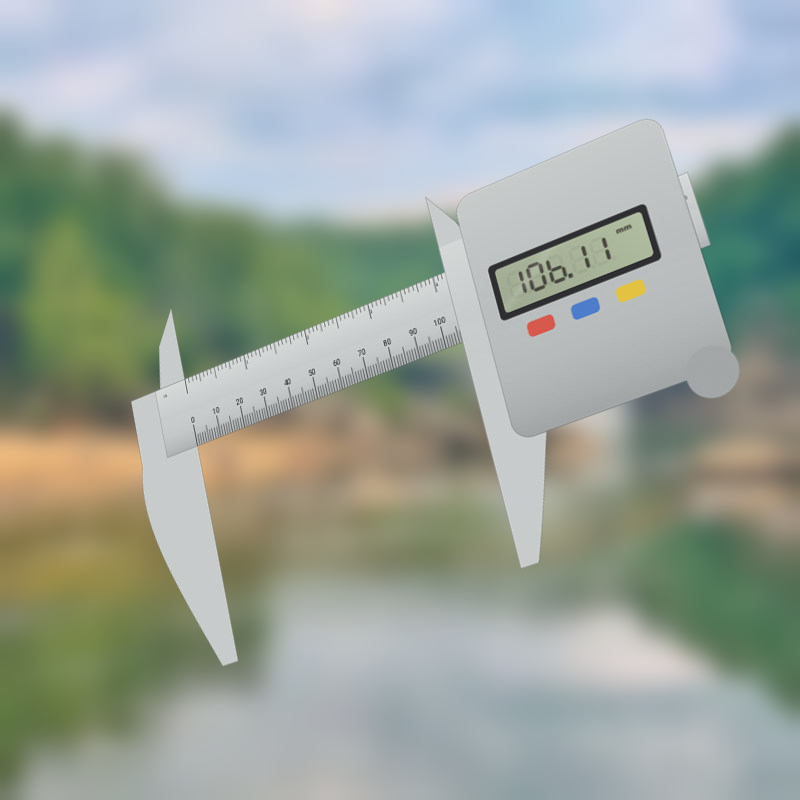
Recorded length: 106.11 mm
